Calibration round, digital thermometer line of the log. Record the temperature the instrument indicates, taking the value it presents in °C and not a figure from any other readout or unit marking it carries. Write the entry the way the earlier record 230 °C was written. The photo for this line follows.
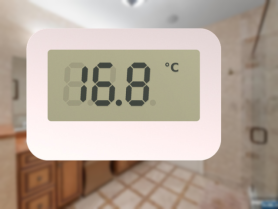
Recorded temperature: 16.8 °C
